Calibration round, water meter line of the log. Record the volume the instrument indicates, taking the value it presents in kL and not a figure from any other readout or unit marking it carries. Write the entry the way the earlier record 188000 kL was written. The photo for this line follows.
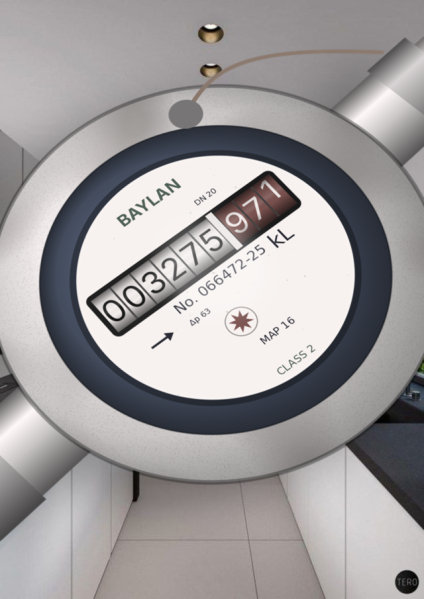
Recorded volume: 3275.971 kL
